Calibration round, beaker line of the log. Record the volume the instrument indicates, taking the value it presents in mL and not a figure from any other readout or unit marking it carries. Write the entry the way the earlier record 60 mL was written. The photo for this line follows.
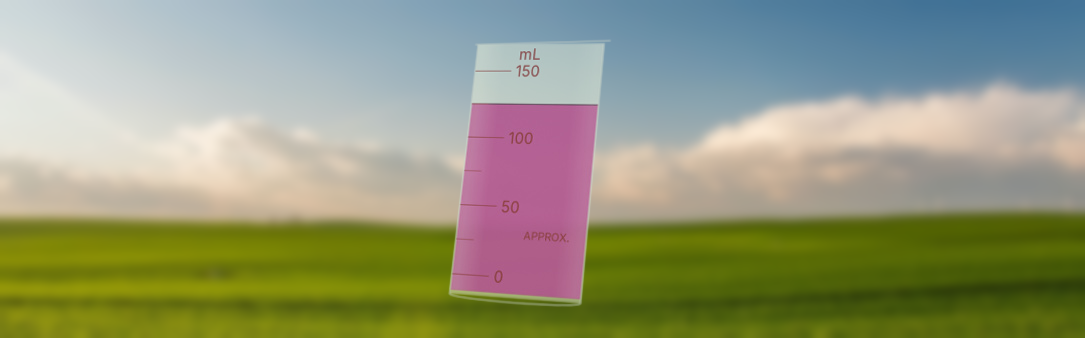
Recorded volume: 125 mL
